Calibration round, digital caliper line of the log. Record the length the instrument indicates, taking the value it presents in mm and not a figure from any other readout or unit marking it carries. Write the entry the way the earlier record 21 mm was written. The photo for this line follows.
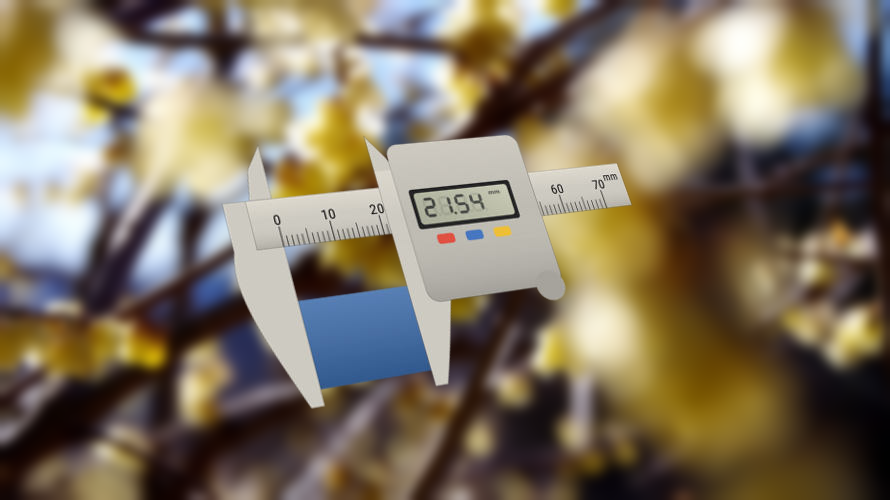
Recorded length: 21.54 mm
